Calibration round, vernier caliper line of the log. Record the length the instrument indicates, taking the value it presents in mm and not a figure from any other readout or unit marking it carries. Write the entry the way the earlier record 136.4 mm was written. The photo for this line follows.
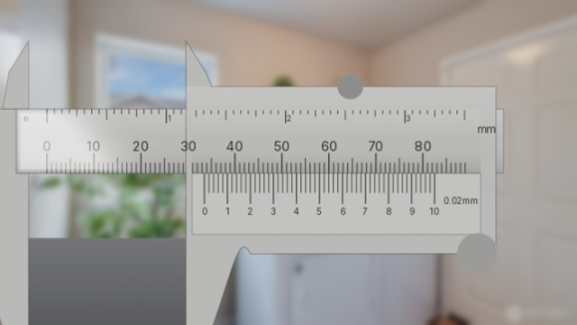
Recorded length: 33.5 mm
